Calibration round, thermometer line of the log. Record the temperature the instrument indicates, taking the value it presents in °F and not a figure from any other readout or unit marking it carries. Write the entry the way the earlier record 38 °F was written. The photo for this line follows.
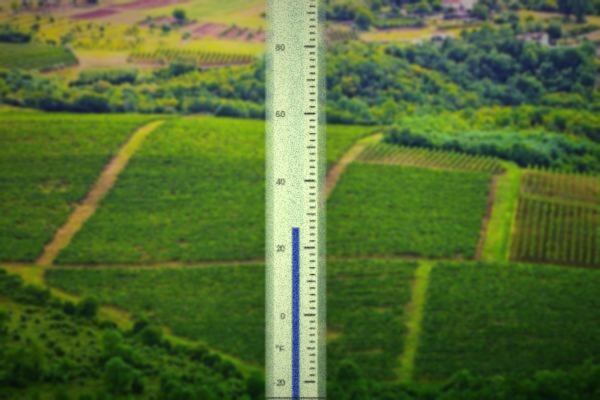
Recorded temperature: 26 °F
